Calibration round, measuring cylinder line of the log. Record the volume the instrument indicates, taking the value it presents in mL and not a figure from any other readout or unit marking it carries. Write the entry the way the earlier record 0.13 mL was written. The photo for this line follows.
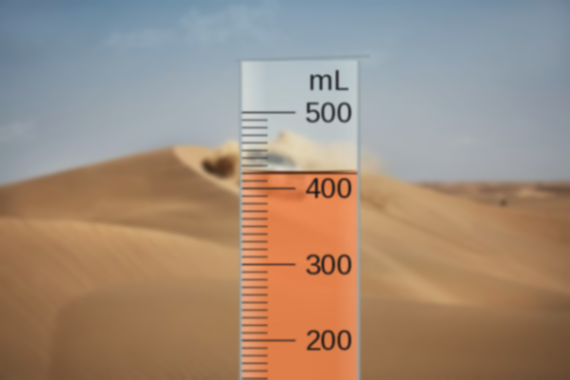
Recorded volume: 420 mL
